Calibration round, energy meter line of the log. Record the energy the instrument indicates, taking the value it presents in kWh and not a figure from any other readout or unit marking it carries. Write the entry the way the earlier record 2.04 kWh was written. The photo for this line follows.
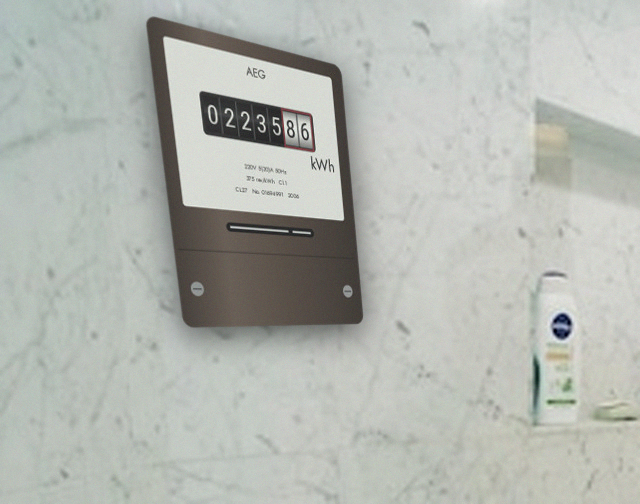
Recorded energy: 2235.86 kWh
